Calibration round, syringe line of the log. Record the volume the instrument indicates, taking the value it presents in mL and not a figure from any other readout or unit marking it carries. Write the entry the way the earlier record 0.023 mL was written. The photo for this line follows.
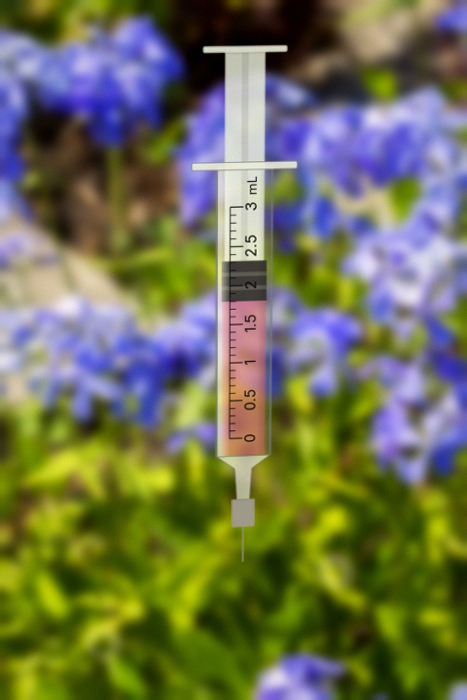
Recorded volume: 1.8 mL
